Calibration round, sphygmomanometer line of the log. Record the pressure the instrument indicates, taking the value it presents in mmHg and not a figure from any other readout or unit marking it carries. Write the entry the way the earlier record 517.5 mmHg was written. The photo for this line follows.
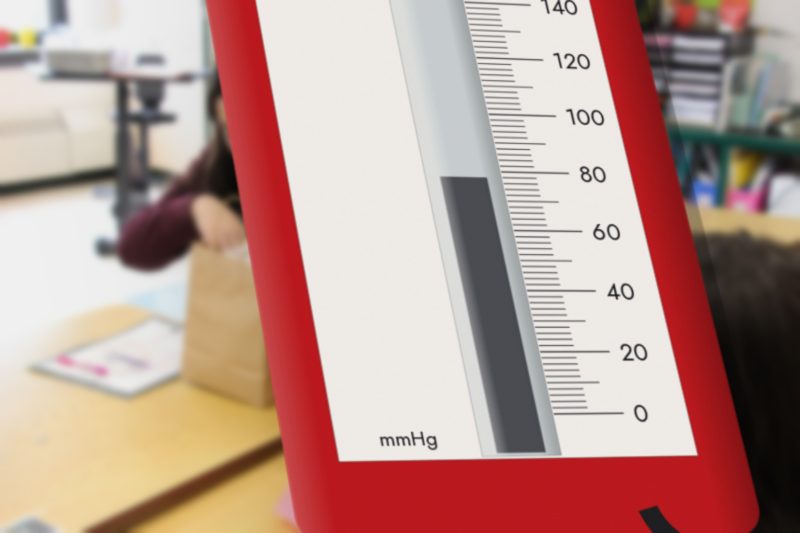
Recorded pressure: 78 mmHg
